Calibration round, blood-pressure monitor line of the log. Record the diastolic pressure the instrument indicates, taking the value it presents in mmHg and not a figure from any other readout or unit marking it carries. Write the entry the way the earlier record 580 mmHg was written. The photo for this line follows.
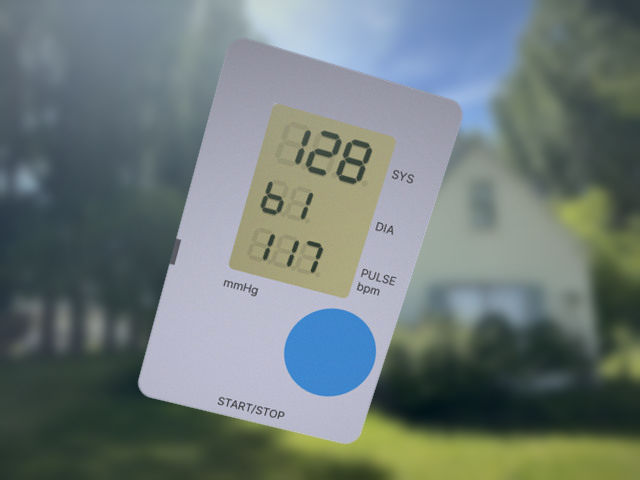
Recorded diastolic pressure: 61 mmHg
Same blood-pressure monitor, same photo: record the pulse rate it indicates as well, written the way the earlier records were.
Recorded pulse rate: 117 bpm
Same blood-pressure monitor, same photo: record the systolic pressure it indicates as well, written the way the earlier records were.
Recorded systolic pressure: 128 mmHg
